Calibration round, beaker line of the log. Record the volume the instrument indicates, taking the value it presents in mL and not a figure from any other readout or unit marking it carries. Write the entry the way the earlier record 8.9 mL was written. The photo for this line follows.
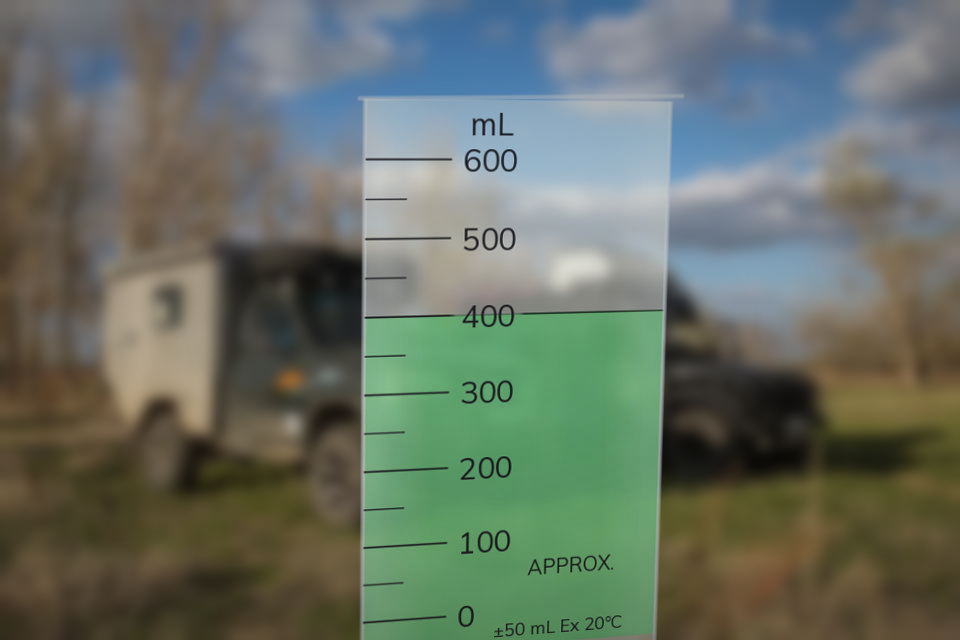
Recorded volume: 400 mL
